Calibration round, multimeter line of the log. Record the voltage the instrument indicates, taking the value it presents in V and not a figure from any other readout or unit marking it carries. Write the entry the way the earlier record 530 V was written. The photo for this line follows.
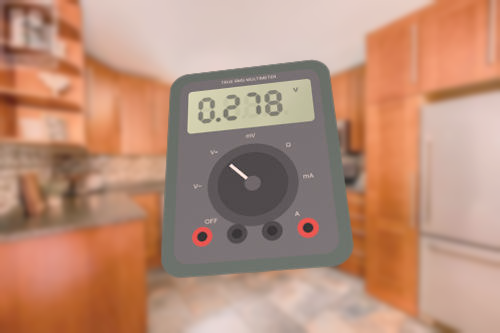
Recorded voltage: 0.278 V
